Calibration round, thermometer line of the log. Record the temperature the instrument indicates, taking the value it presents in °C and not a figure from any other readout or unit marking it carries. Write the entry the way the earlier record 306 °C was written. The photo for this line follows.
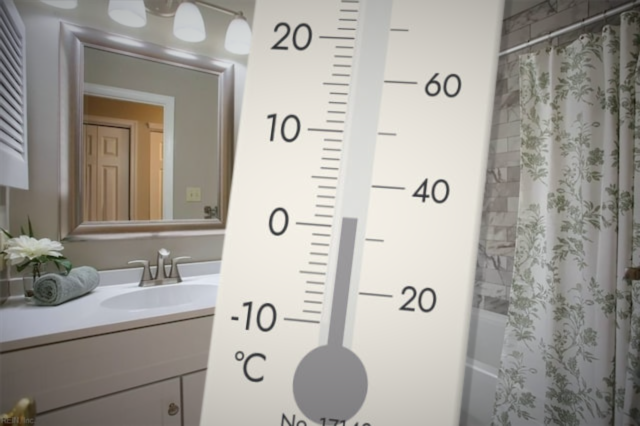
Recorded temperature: 1 °C
